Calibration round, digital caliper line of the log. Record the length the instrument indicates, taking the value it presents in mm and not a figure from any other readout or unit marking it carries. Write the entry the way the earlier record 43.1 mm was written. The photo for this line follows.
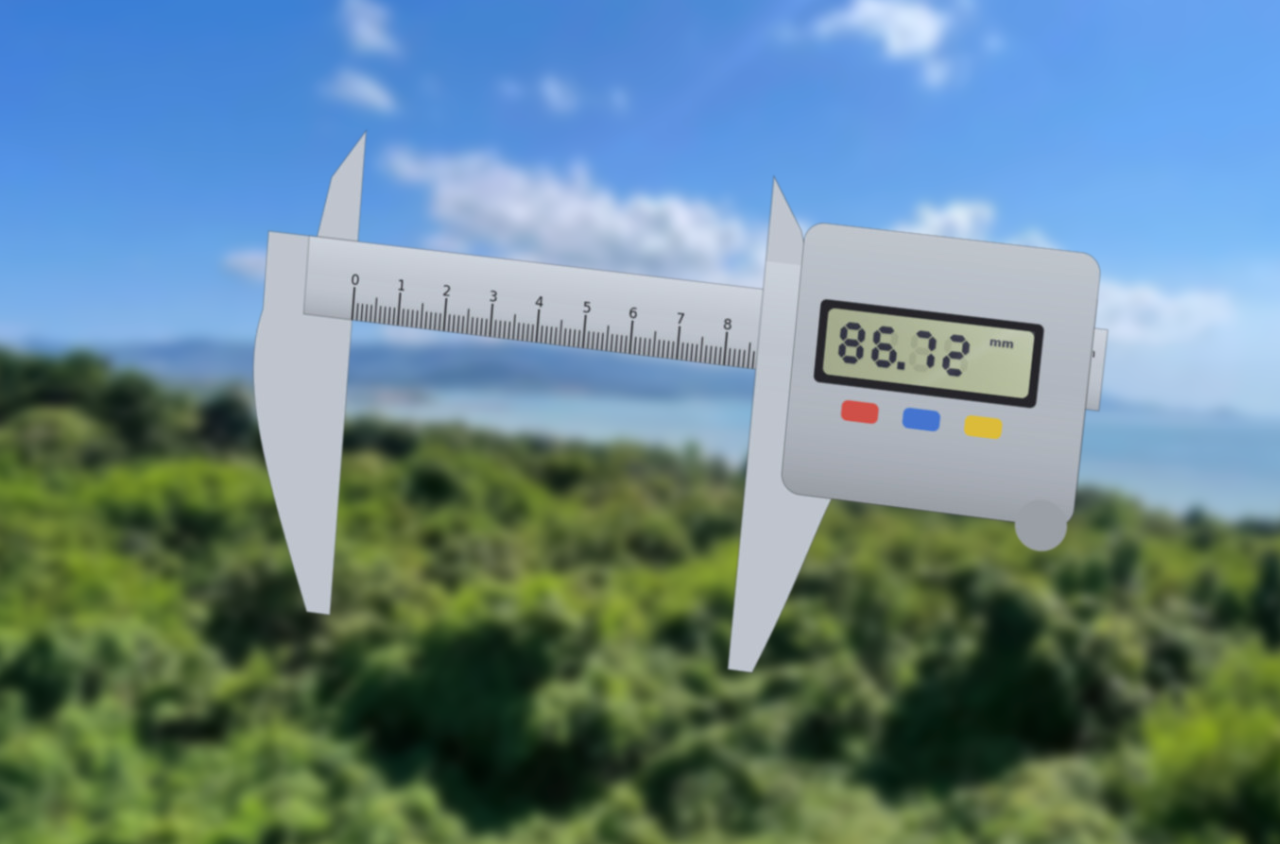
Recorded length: 86.72 mm
